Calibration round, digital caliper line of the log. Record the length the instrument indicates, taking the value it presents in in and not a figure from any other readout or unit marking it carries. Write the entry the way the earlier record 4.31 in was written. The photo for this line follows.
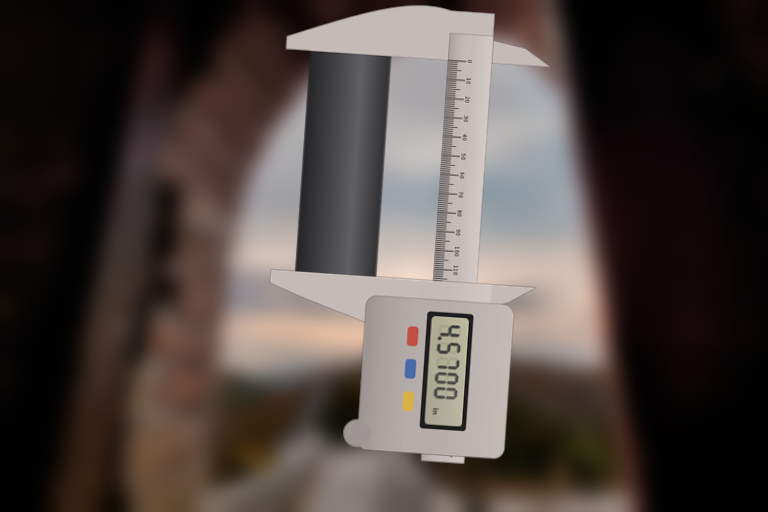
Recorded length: 4.5700 in
